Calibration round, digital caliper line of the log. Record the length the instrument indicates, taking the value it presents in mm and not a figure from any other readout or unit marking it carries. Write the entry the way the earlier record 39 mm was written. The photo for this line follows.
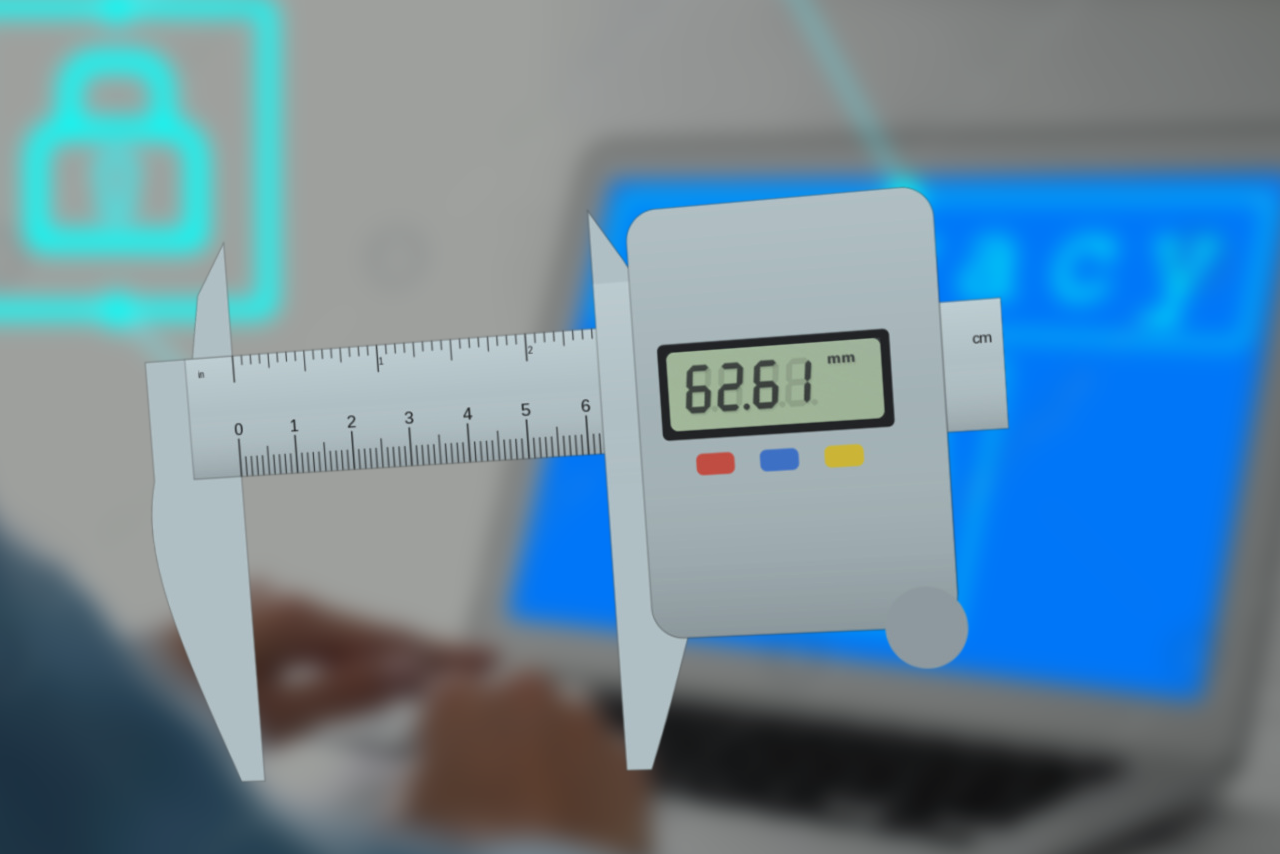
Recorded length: 62.61 mm
